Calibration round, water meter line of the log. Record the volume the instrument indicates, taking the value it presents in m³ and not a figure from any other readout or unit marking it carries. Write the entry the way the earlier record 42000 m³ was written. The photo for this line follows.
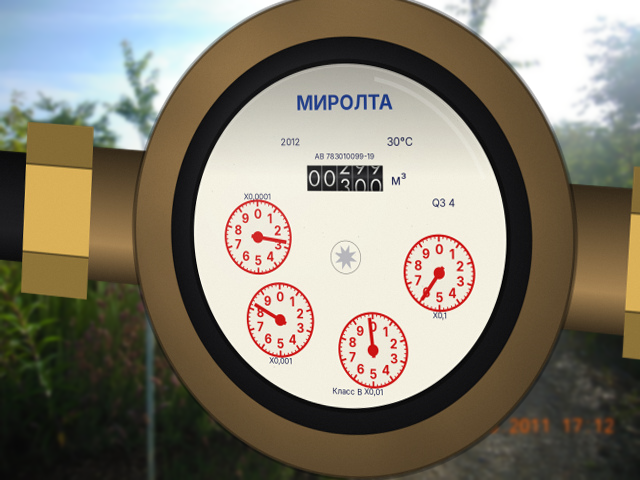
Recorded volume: 299.5982 m³
